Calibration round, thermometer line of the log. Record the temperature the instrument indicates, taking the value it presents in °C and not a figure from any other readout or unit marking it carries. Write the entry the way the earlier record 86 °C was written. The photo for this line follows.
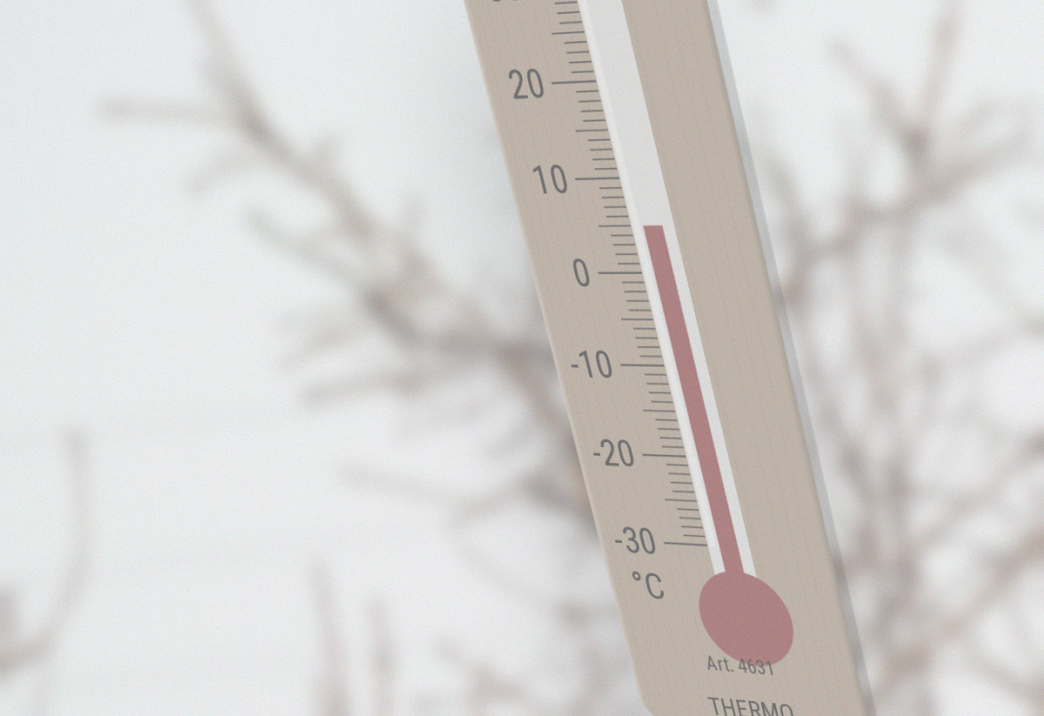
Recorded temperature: 5 °C
